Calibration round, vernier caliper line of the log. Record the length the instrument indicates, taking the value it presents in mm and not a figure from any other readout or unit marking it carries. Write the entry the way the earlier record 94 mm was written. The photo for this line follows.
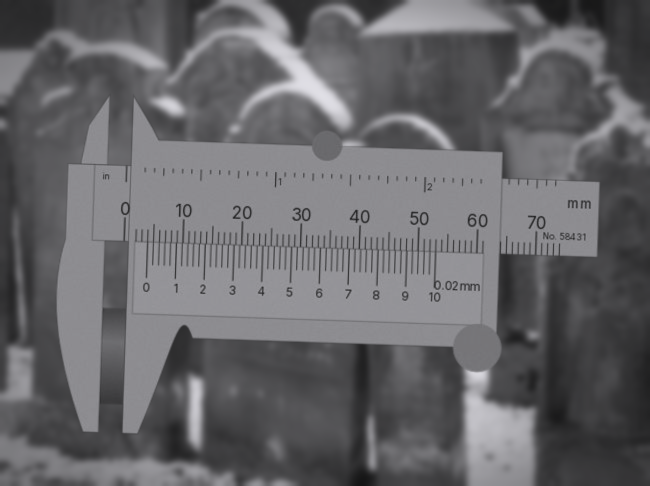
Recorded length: 4.0 mm
